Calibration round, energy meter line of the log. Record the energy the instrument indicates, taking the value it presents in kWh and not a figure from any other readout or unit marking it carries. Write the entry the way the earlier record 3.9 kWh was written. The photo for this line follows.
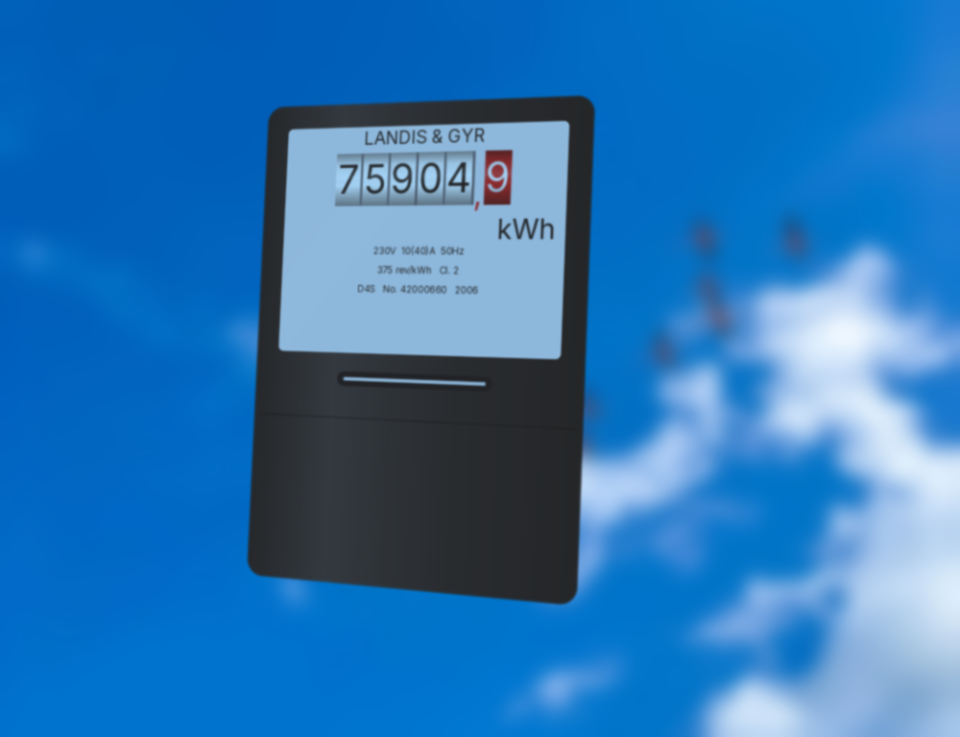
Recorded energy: 75904.9 kWh
